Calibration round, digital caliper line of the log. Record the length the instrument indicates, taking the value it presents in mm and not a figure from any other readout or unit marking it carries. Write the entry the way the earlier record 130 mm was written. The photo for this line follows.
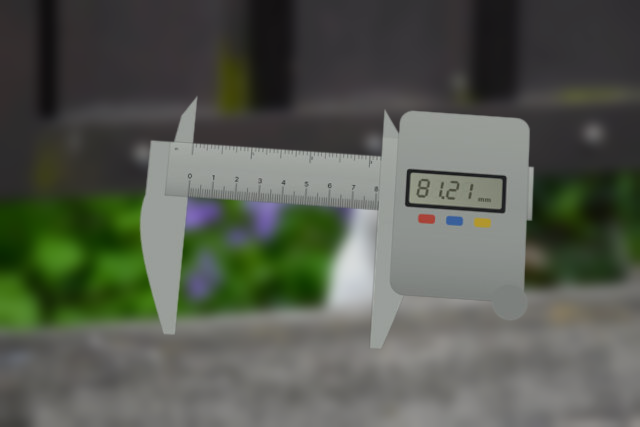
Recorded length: 81.21 mm
